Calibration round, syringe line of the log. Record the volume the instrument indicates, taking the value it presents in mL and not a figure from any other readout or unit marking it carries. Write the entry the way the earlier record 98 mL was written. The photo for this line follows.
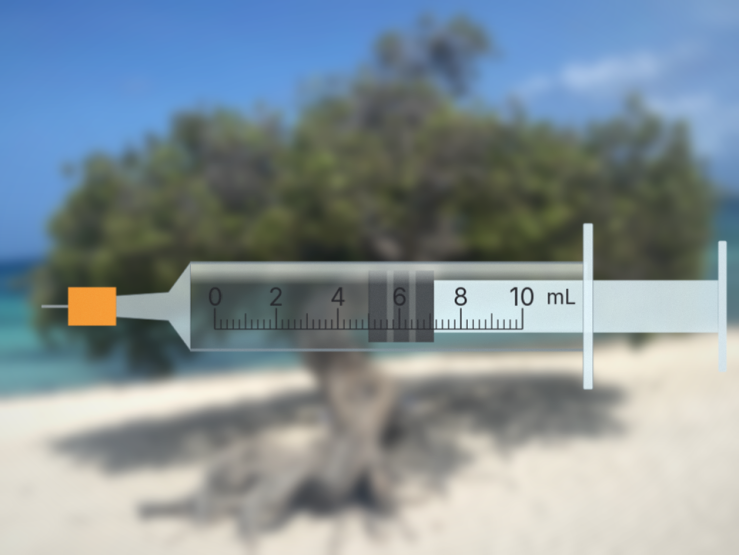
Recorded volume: 5 mL
